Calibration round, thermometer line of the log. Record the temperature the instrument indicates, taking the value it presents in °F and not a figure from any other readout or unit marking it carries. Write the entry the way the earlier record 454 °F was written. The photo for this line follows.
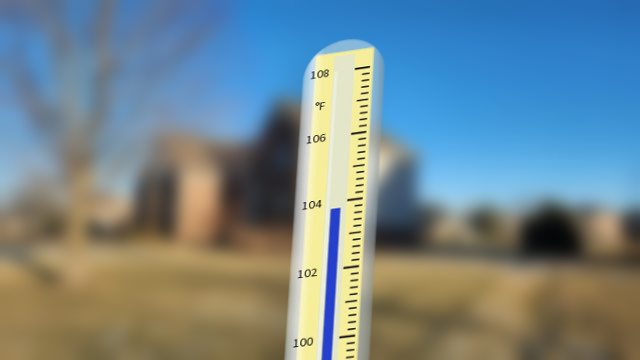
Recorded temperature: 103.8 °F
